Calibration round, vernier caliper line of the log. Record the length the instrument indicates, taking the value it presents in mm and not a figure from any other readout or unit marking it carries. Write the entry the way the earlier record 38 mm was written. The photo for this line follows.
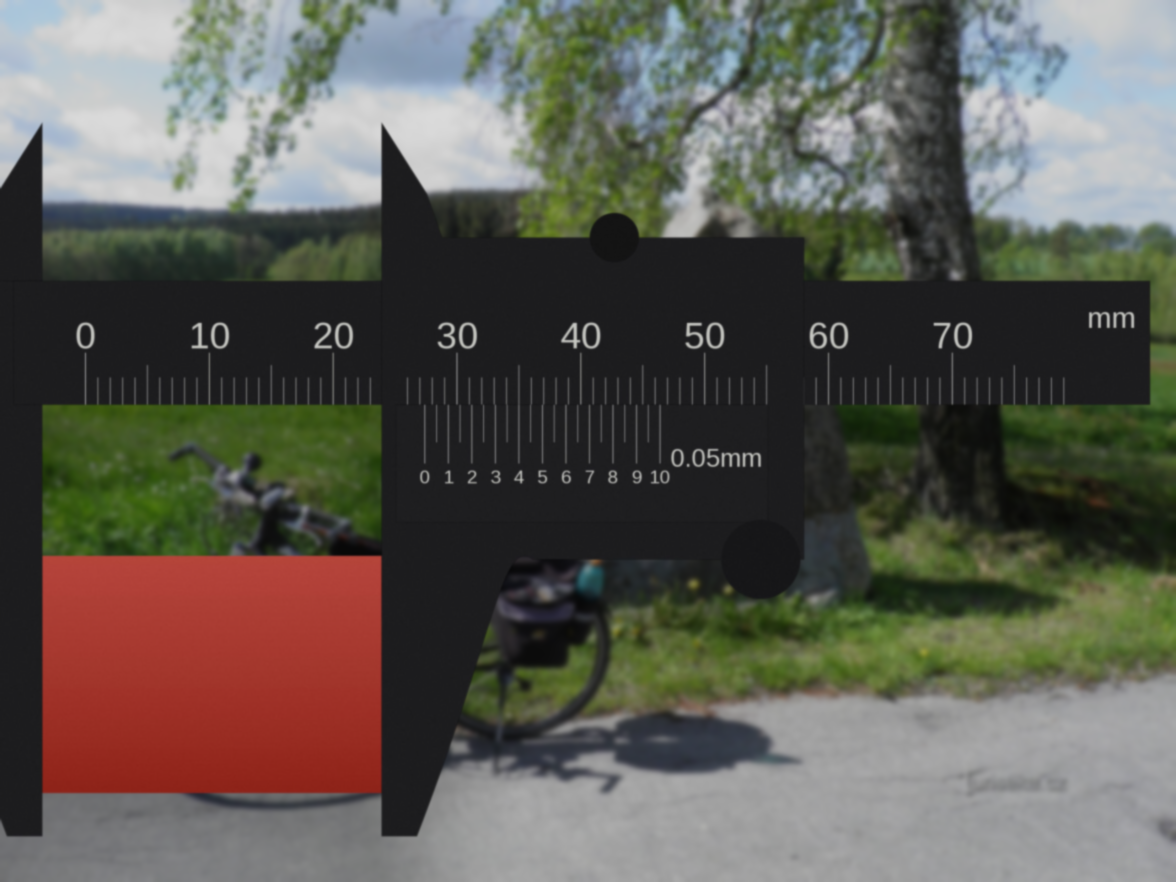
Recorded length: 27.4 mm
